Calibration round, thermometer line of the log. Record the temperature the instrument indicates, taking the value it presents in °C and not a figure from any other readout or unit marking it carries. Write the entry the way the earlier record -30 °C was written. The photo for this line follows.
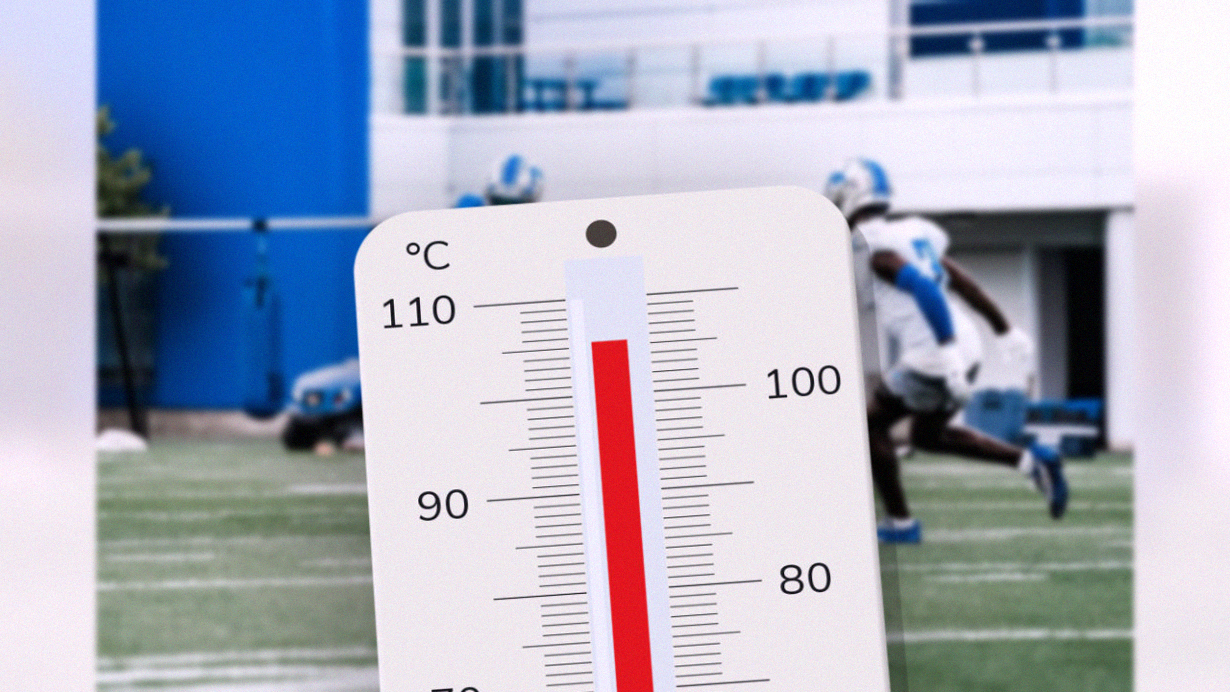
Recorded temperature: 105.5 °C
